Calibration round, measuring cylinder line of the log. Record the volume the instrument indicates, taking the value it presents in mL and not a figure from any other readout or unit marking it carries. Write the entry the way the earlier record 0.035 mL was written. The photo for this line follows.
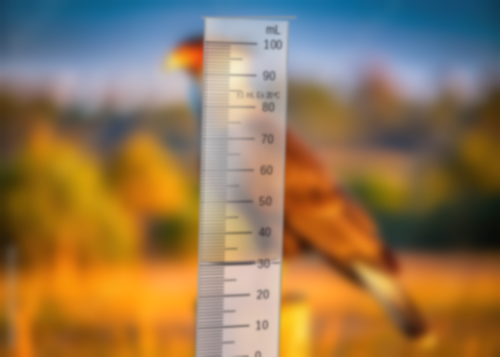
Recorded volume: 30 mL
